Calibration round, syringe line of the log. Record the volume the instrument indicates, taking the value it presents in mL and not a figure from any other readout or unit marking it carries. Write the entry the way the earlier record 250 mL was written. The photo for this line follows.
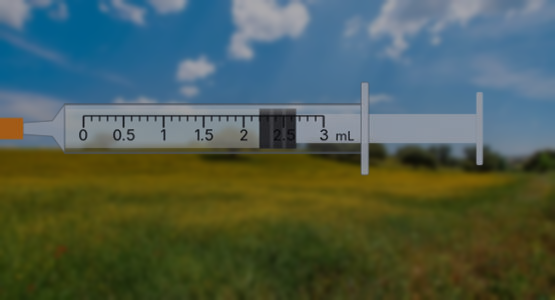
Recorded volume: 2.2 mL
